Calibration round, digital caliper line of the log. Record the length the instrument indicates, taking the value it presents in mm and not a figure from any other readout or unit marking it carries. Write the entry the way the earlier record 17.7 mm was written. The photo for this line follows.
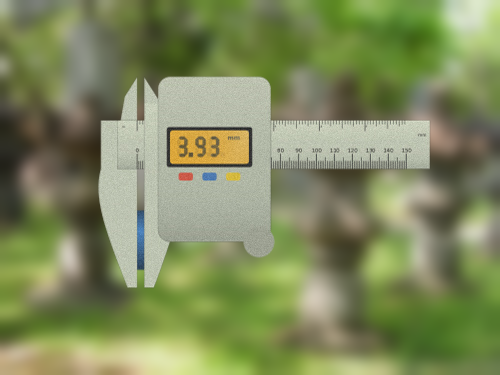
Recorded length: 3.93 mm
